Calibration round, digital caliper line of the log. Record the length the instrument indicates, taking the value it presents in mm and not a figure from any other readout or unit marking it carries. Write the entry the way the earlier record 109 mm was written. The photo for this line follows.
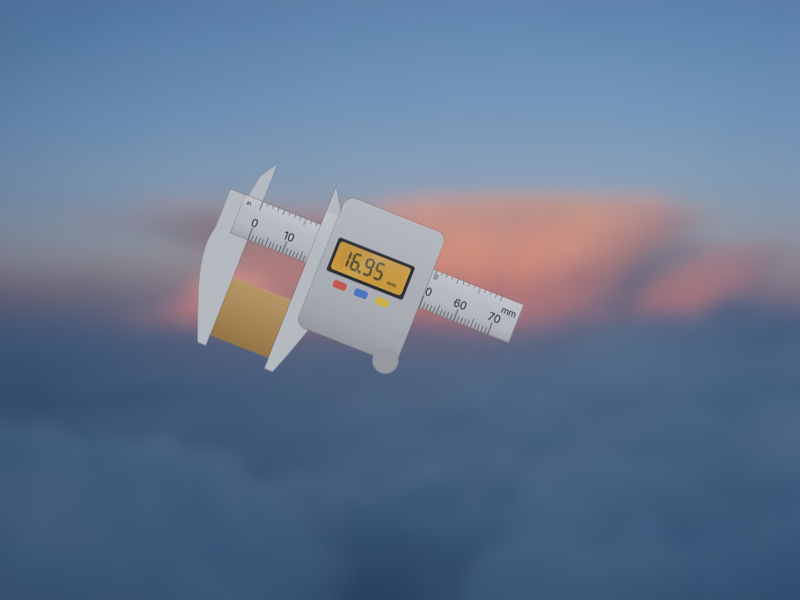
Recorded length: 16.95 mm
